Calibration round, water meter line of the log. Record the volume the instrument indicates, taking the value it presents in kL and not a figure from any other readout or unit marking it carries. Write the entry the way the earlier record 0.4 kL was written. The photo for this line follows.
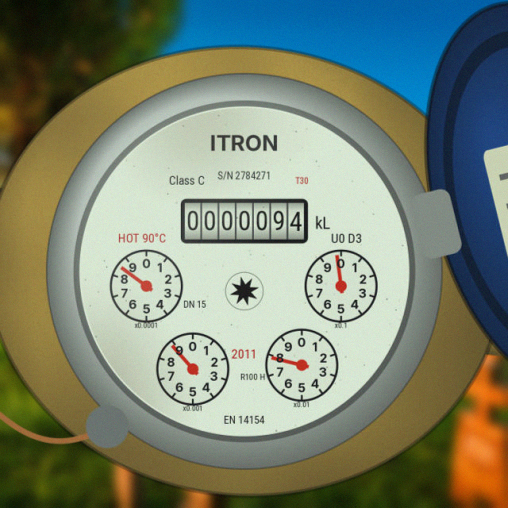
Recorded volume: 93.9788 kL
